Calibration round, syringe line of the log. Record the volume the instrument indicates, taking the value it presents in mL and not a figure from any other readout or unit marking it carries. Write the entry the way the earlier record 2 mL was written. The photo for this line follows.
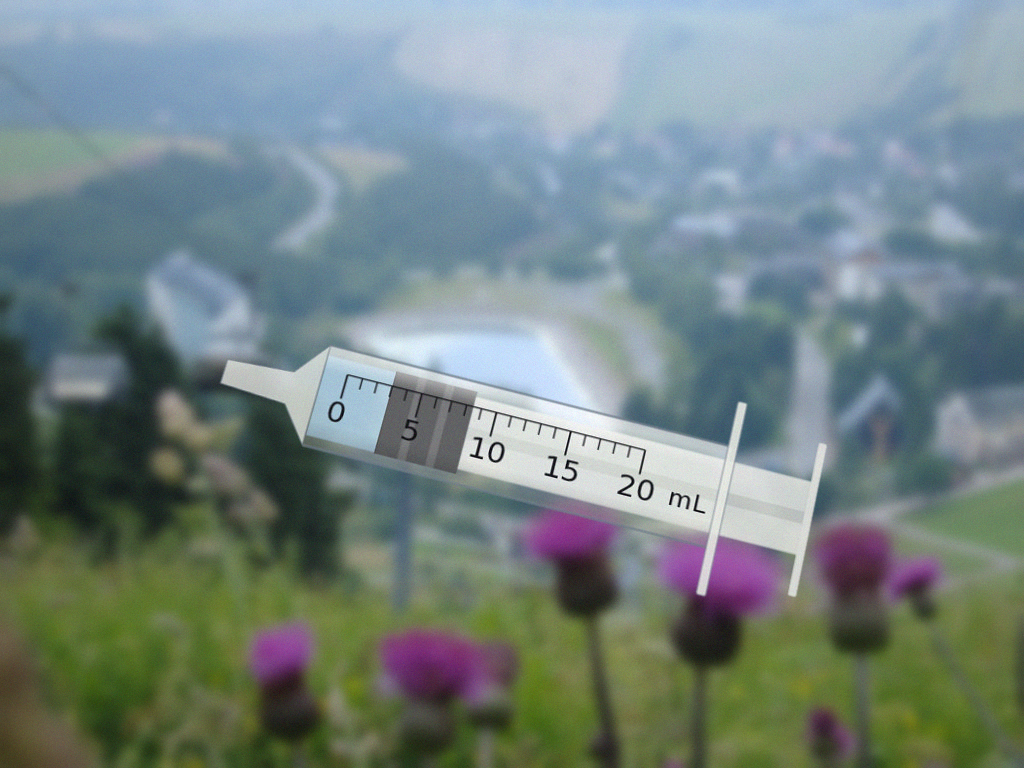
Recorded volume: 3 mL
